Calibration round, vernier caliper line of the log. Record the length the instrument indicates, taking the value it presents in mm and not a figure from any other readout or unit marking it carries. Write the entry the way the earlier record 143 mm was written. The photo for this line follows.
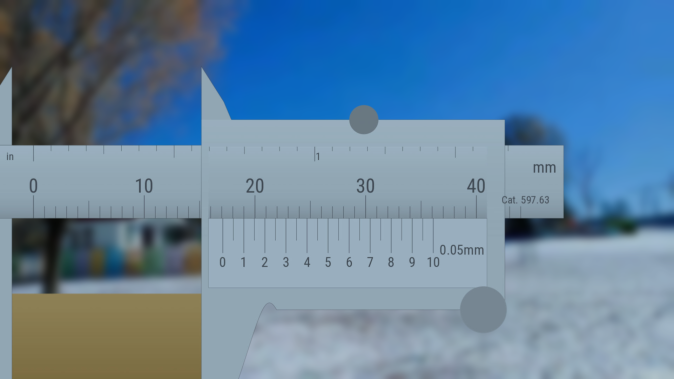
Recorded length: 17.1 mm
